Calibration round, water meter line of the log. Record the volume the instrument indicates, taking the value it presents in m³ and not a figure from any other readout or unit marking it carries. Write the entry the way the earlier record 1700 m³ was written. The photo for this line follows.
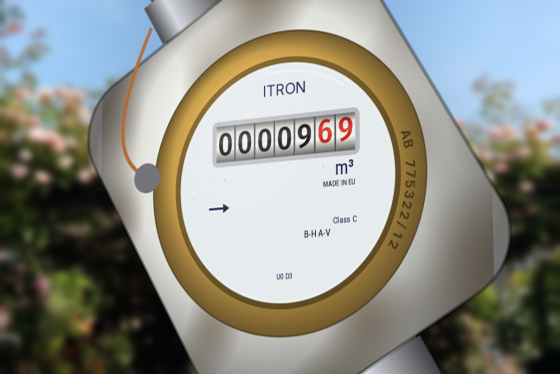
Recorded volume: 9.69 m³
